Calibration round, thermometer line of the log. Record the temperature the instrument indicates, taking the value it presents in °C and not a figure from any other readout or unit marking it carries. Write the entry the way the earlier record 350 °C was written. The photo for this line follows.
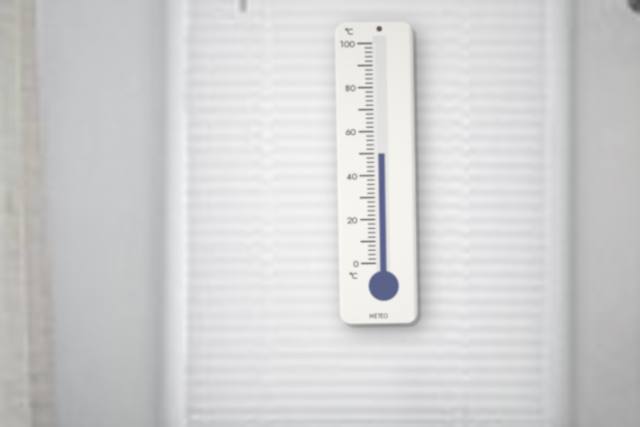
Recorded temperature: 50 °C
